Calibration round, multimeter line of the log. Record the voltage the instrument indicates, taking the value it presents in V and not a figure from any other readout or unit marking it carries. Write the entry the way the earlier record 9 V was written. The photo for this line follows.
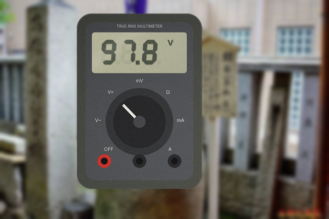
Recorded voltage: 97.8 V
